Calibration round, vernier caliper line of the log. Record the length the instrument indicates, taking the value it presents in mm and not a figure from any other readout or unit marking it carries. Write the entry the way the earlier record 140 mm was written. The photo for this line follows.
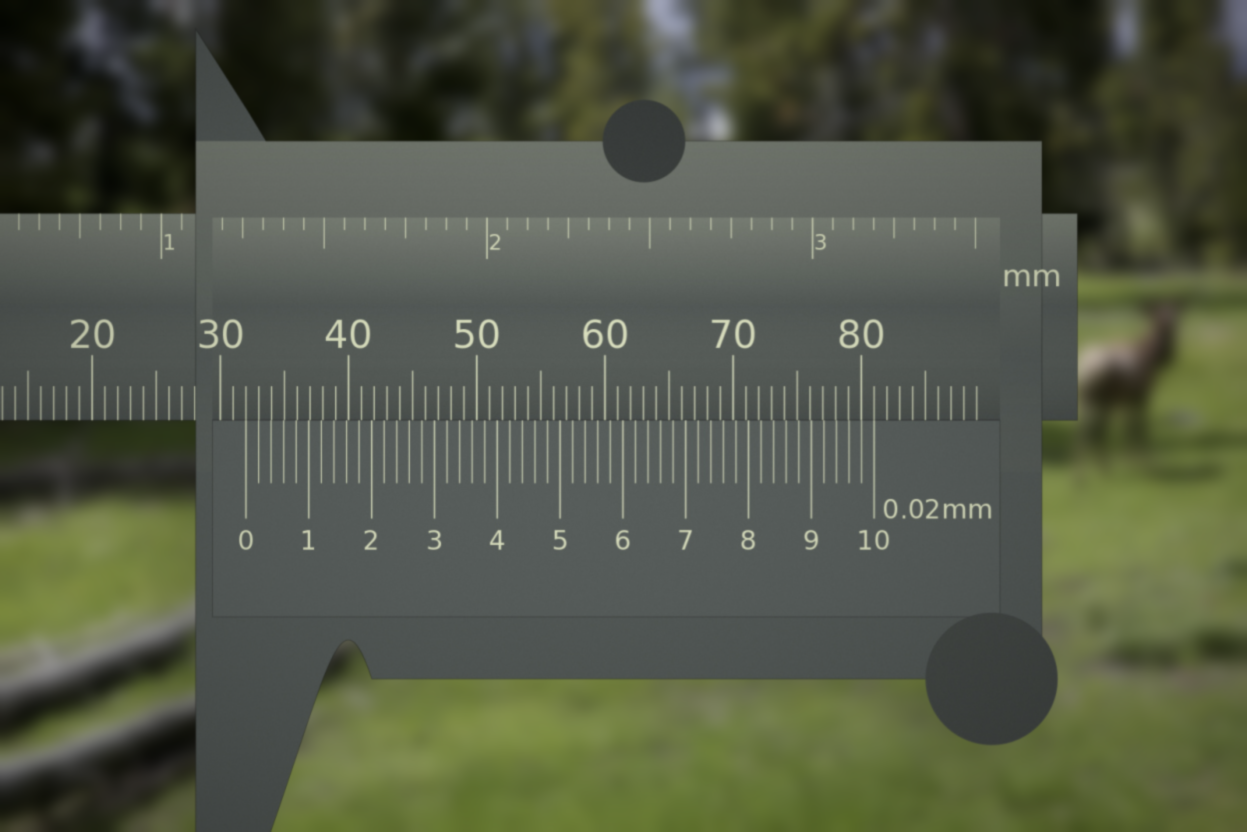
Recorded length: 32.0 mm
